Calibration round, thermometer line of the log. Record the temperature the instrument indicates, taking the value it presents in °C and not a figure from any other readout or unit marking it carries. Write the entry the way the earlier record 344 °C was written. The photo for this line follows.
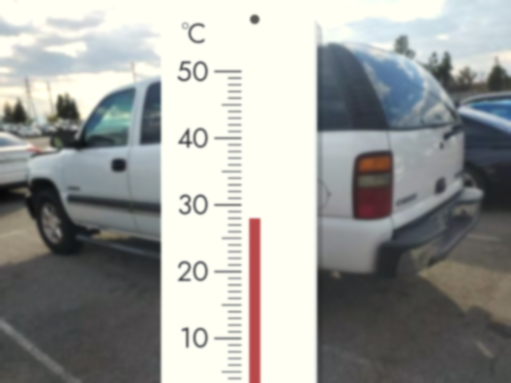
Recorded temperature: 28 °C
